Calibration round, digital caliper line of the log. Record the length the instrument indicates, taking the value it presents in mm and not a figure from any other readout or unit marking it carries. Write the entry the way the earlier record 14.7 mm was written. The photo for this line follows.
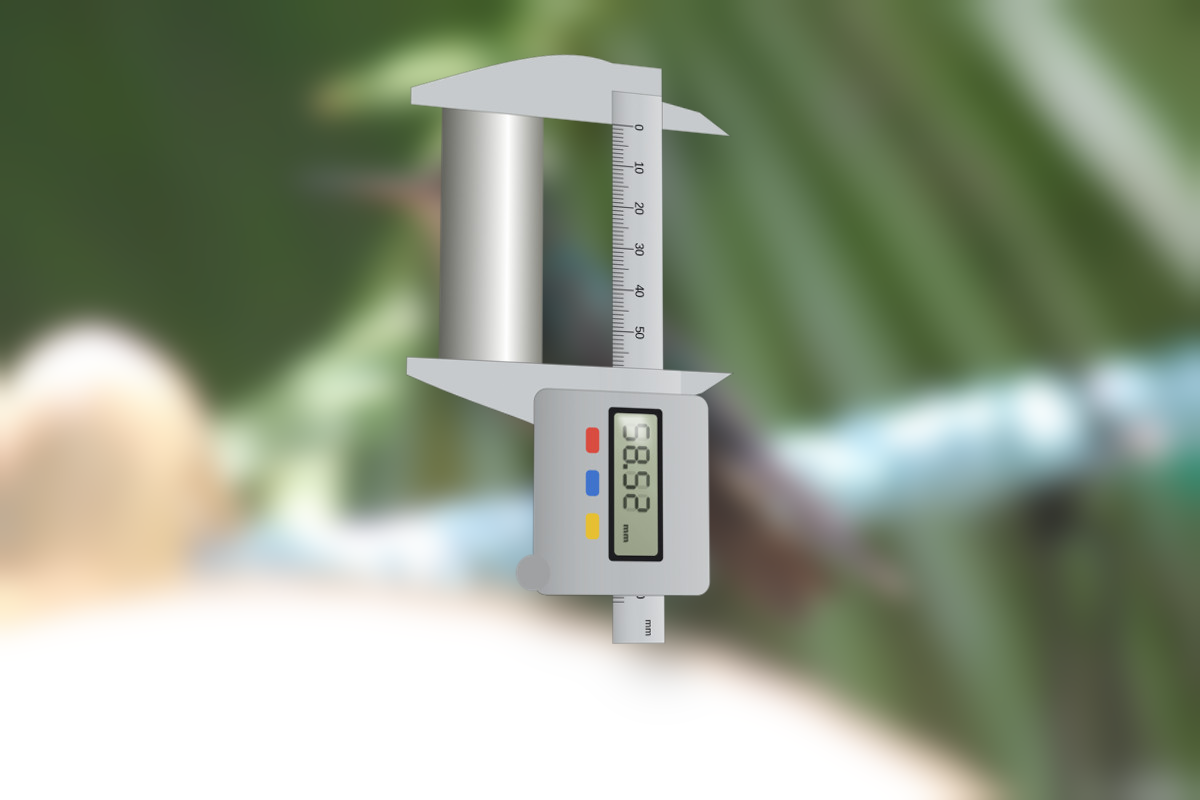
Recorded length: 58.52 mm
